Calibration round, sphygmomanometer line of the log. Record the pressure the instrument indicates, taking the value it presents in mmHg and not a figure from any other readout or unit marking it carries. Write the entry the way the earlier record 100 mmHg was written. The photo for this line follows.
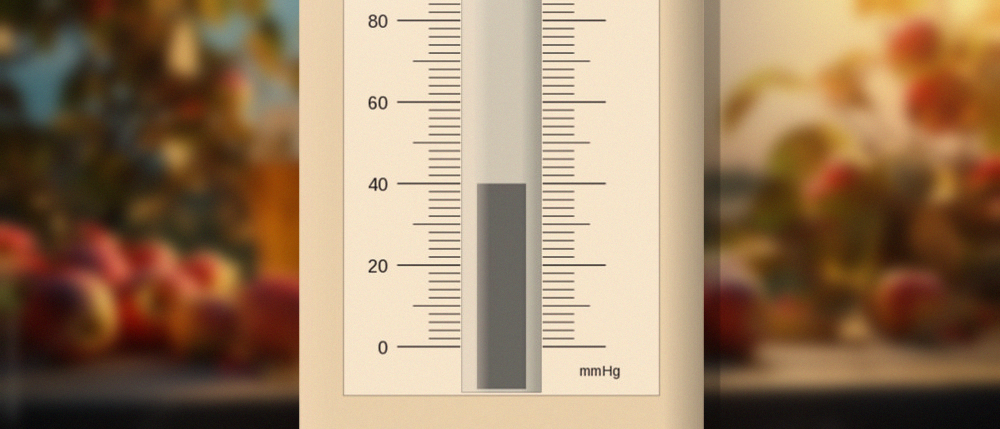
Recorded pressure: 40 mmHg
